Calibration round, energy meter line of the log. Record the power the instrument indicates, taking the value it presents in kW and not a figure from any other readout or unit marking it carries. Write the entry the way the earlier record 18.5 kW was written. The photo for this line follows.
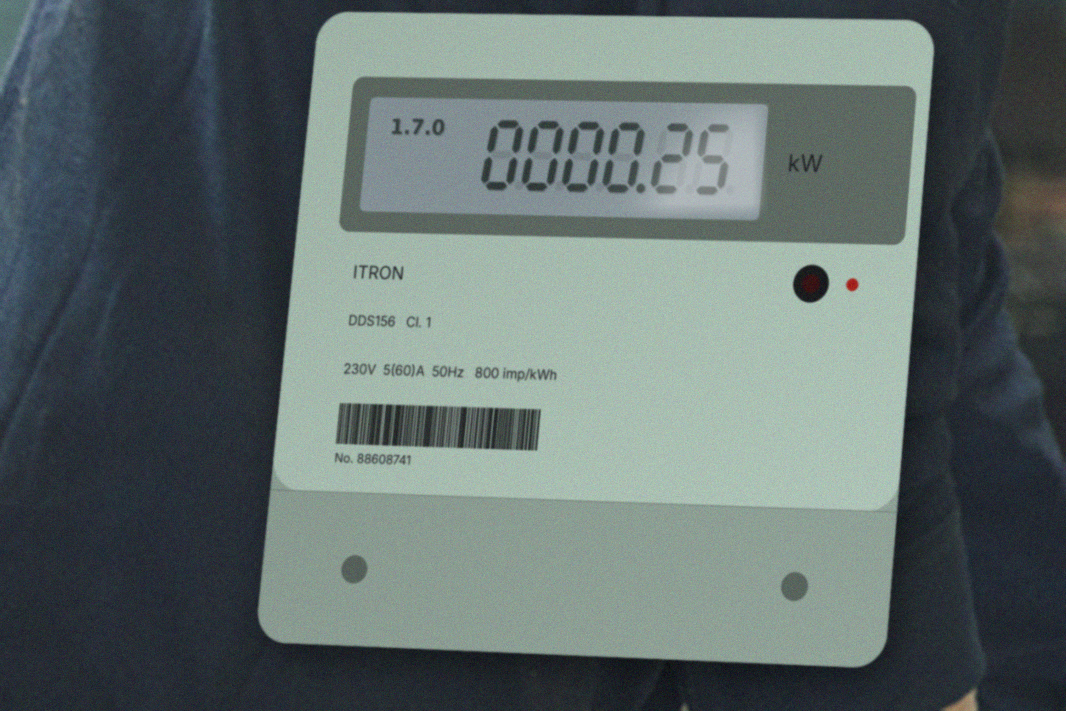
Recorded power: 0.25 kW
